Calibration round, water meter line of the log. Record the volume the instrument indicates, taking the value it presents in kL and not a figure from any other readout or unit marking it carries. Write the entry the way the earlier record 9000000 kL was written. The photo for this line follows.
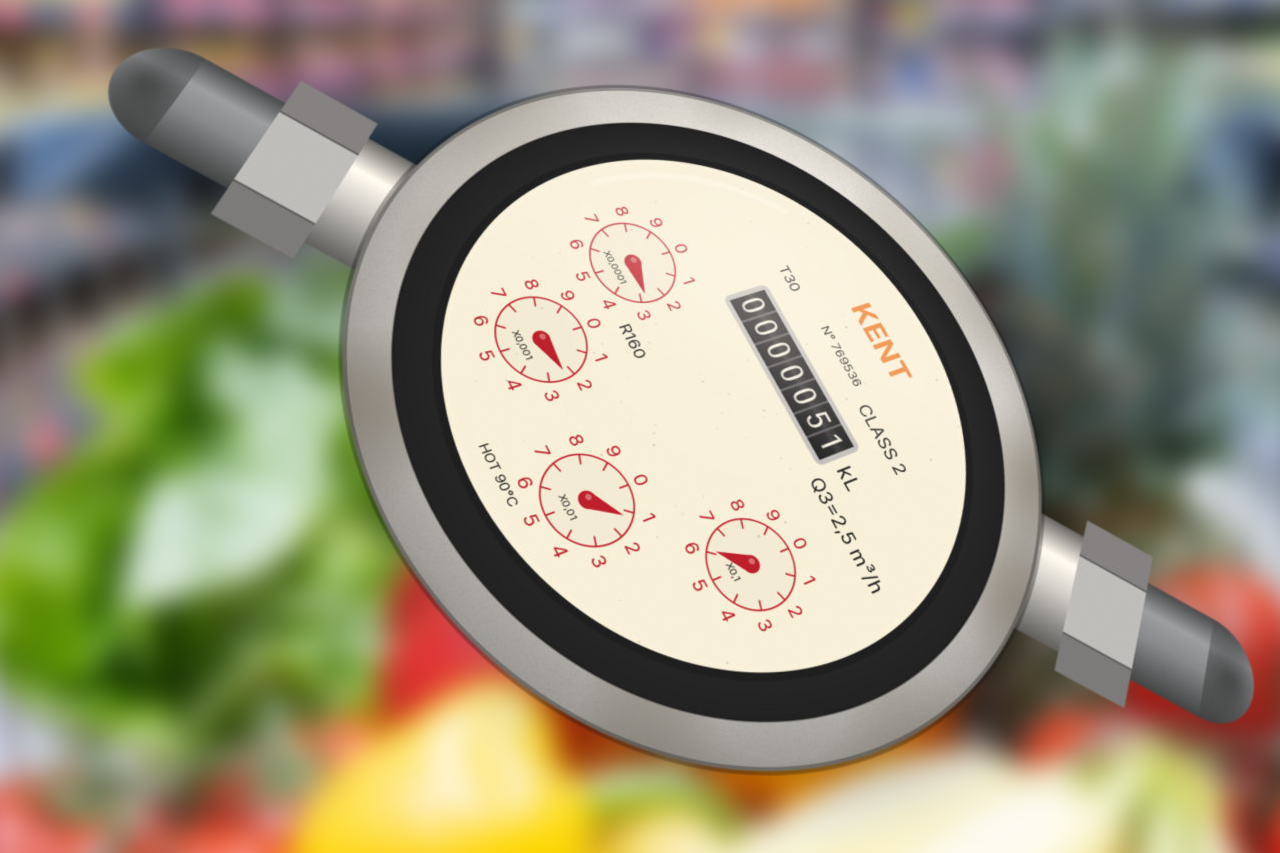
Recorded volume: 51.6122 kL
